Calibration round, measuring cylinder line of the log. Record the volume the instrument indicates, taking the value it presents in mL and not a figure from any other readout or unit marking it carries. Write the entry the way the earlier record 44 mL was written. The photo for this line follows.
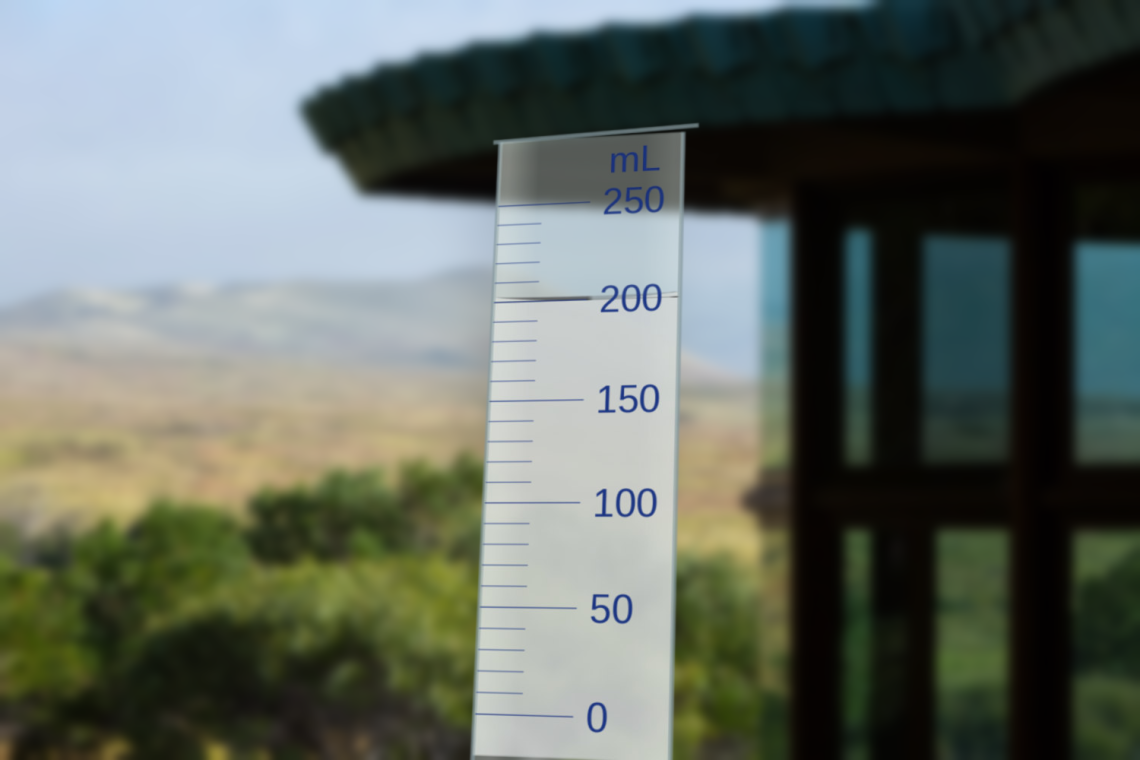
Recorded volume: 200 mL
